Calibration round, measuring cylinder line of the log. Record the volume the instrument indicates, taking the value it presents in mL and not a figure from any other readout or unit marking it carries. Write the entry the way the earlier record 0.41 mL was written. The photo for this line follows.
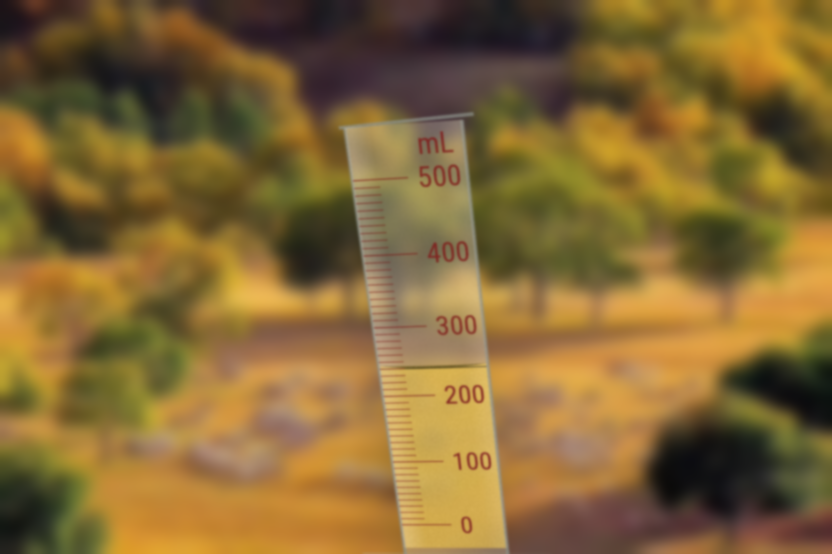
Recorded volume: 240 mL
